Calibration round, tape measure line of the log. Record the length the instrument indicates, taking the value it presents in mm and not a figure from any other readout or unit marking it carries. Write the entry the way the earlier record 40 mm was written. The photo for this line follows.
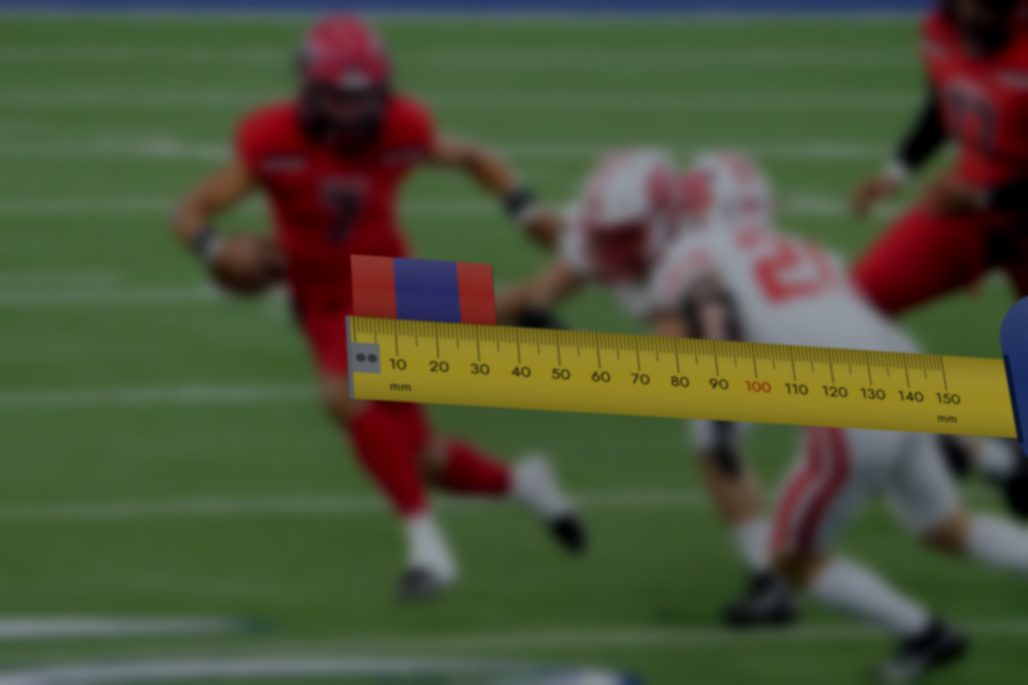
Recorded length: 35 mm
